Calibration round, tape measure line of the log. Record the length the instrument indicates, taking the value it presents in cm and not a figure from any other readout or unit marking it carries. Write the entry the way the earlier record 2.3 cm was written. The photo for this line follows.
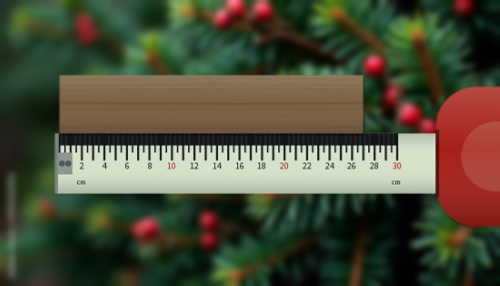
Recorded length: 27 cm
